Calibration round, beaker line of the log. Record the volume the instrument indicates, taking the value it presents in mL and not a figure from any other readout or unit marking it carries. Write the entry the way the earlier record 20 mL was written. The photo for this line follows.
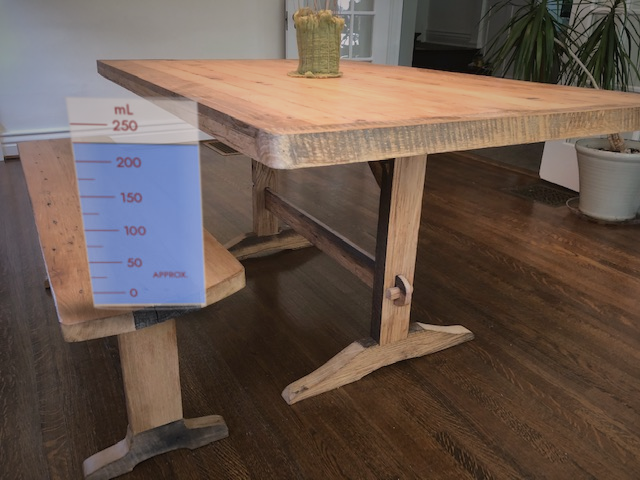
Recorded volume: 225 mL
